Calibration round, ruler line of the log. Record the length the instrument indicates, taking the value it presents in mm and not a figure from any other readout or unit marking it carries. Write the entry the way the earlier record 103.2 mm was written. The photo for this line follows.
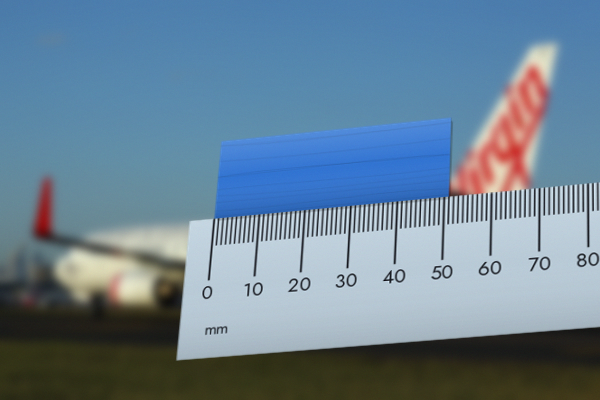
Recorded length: 51 mm
